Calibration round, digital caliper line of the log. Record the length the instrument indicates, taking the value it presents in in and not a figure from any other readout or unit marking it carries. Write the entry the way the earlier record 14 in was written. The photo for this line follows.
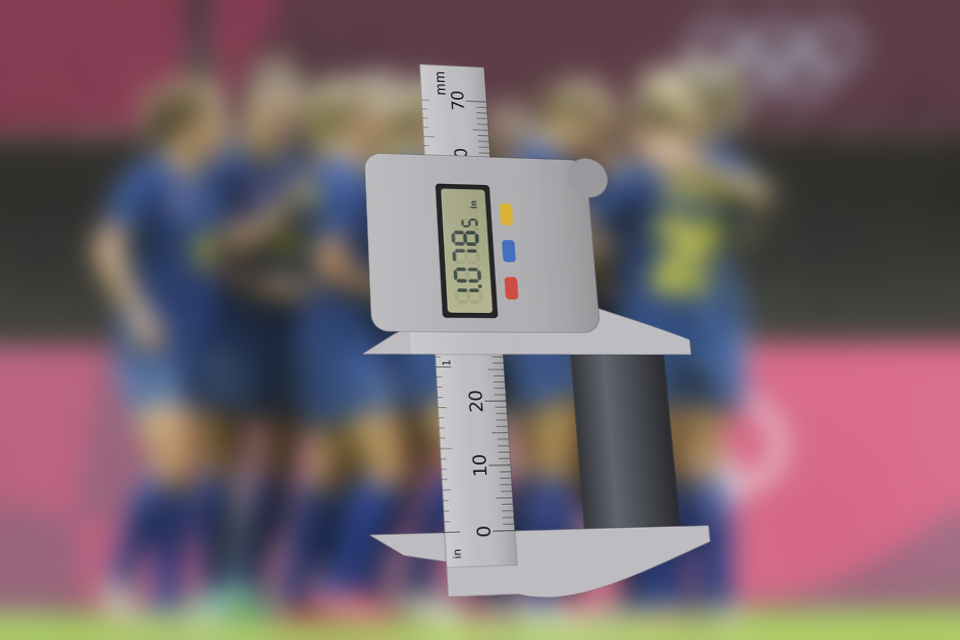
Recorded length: 1.0785 in
